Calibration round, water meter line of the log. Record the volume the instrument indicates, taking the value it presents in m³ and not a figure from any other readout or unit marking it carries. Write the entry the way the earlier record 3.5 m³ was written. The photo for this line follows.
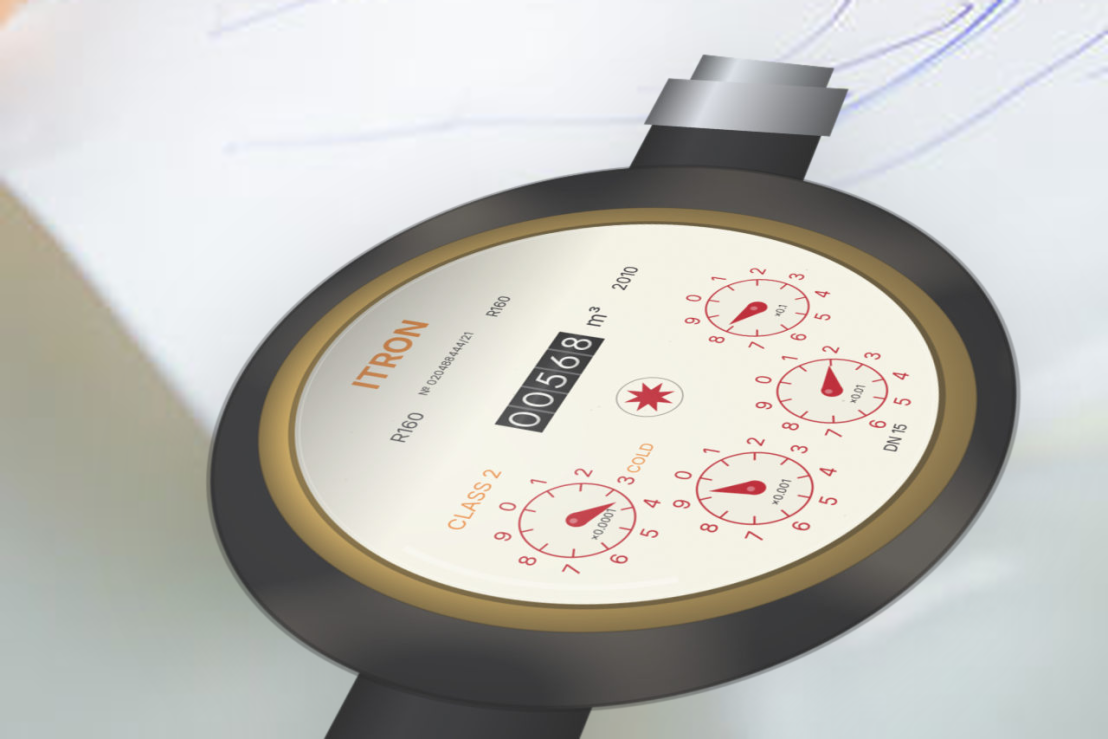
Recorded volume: 568.8193 m³
